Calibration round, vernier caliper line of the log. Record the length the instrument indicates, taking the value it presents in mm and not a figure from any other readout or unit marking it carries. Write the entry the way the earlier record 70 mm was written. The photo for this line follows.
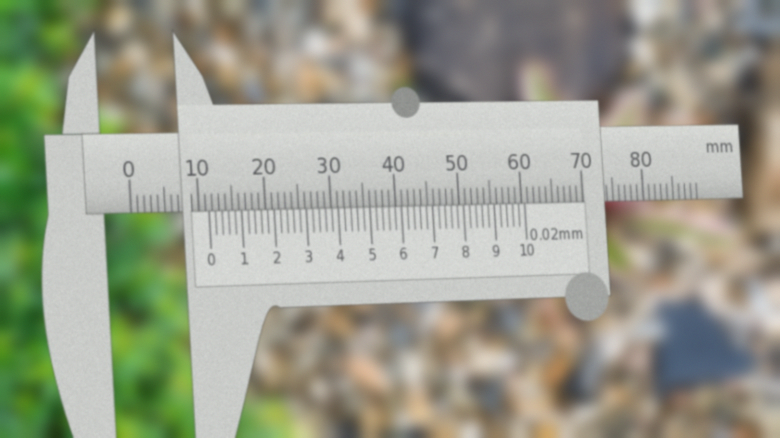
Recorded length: 11.5 mm
